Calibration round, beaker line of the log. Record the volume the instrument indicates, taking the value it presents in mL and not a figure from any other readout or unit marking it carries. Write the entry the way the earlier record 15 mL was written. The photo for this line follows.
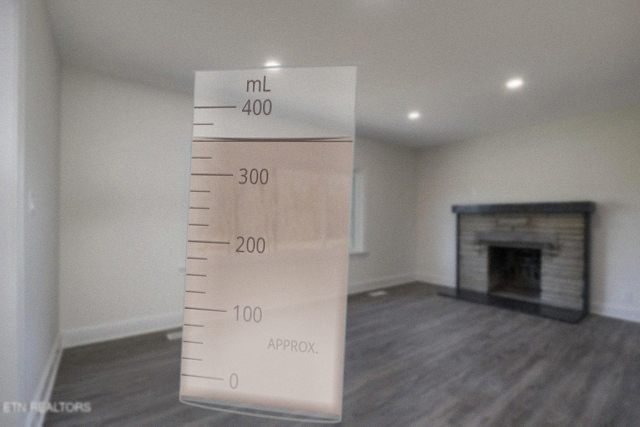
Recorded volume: 350 mL
